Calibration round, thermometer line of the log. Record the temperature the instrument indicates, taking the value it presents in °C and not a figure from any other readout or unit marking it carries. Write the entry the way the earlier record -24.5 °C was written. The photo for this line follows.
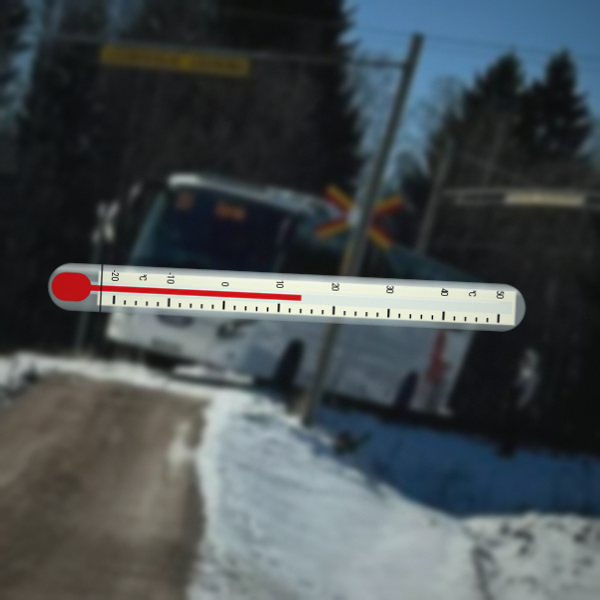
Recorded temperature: 14 °C
